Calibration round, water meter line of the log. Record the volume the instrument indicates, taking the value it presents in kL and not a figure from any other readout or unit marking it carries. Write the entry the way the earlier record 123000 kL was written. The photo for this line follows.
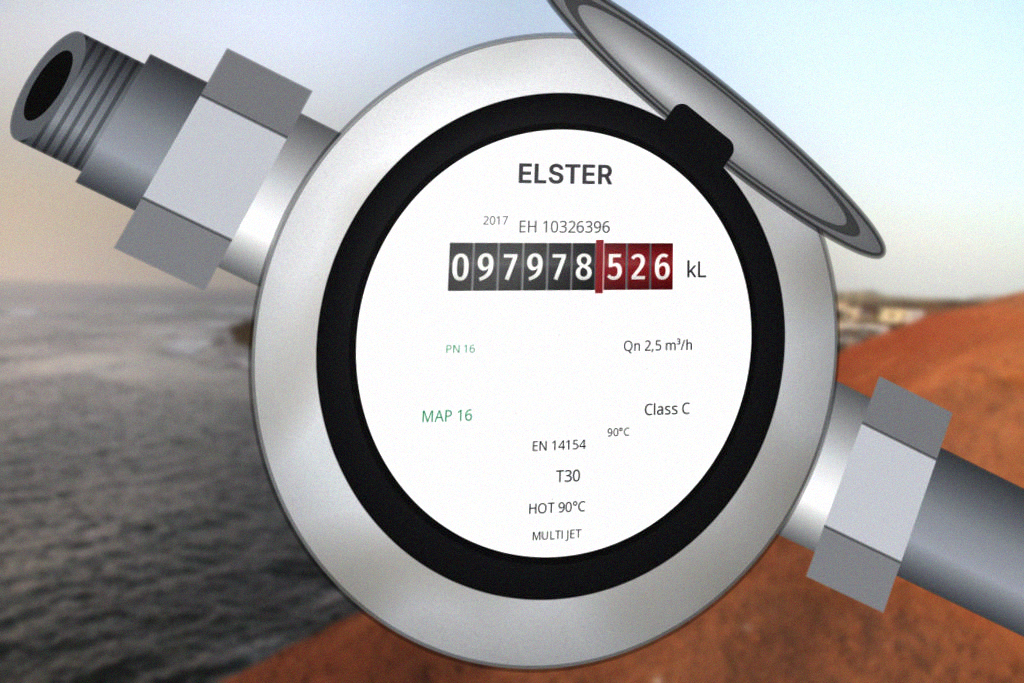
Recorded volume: 97978.526 kL
